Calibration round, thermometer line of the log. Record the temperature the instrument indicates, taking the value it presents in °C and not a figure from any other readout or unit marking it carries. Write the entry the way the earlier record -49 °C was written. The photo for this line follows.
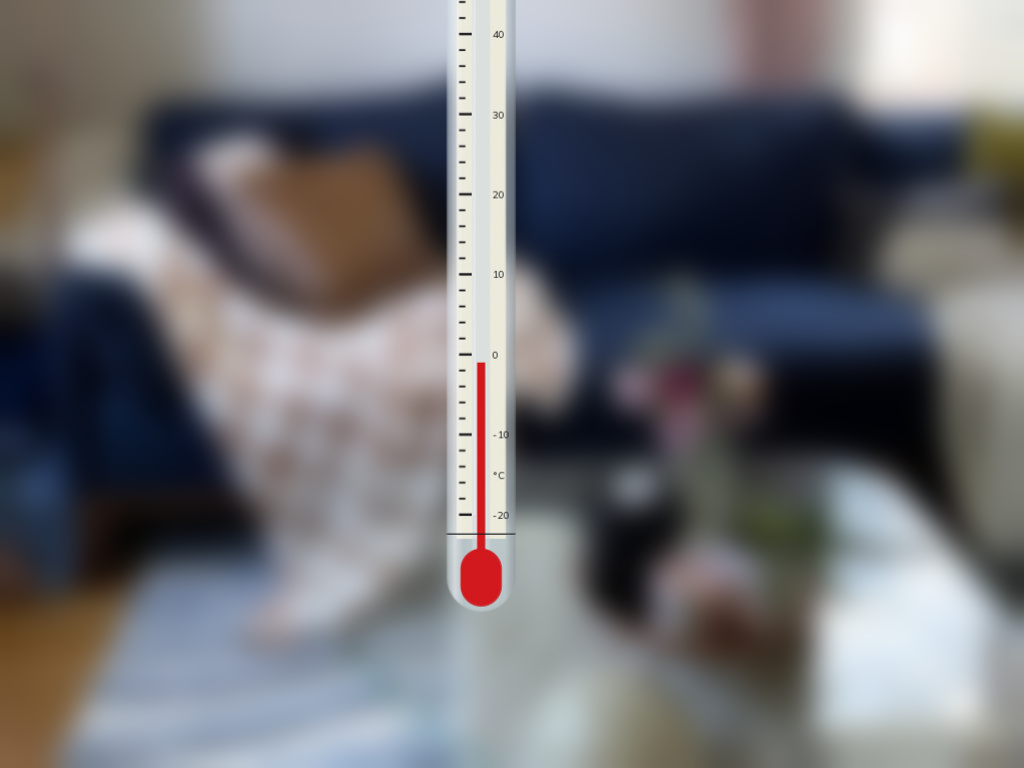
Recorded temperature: -1 °C
